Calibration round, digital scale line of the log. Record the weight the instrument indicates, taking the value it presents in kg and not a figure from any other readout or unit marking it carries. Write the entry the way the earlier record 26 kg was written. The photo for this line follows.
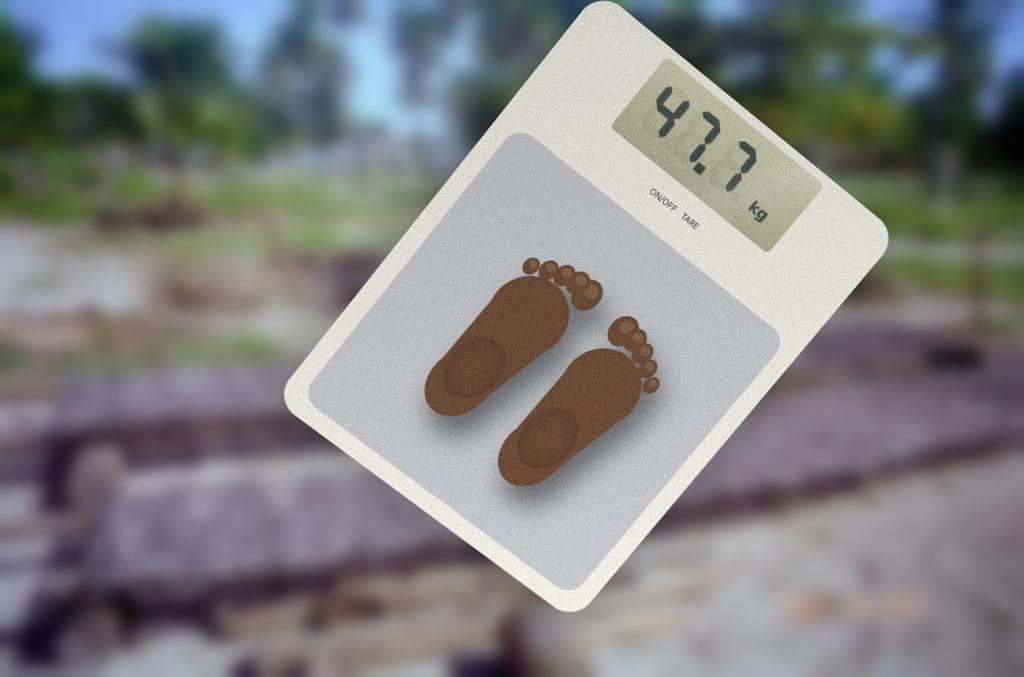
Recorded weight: 47.7 kg
